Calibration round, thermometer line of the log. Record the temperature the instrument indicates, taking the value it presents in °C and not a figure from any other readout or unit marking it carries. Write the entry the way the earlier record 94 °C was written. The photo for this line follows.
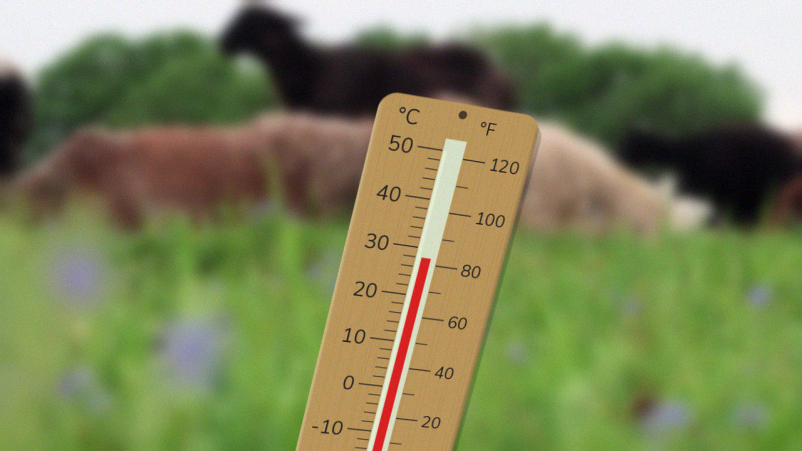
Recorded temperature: 28 °C
